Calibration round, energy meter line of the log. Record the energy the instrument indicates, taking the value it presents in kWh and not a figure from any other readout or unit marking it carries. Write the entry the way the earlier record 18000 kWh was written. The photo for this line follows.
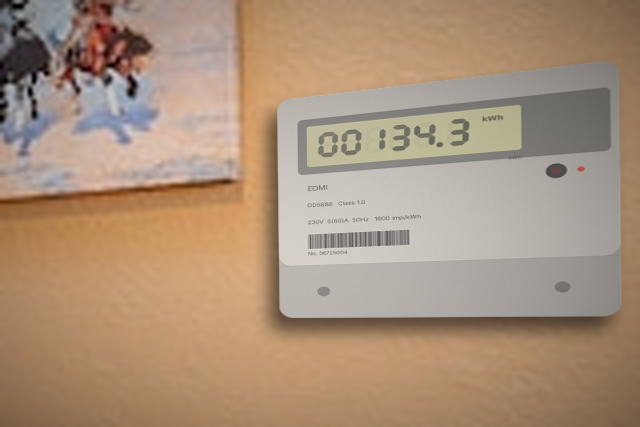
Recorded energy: 134.3 kWh
